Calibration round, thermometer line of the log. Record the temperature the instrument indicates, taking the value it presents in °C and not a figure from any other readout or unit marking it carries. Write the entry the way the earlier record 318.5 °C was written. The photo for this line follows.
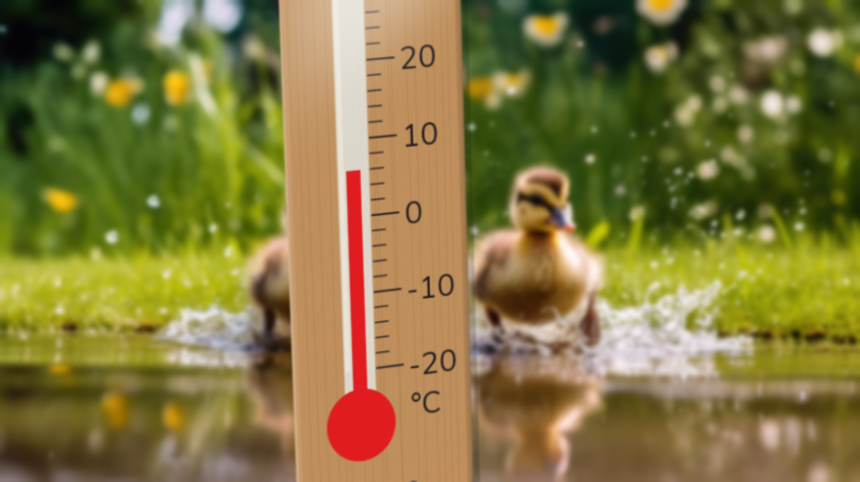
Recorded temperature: 6 °C
